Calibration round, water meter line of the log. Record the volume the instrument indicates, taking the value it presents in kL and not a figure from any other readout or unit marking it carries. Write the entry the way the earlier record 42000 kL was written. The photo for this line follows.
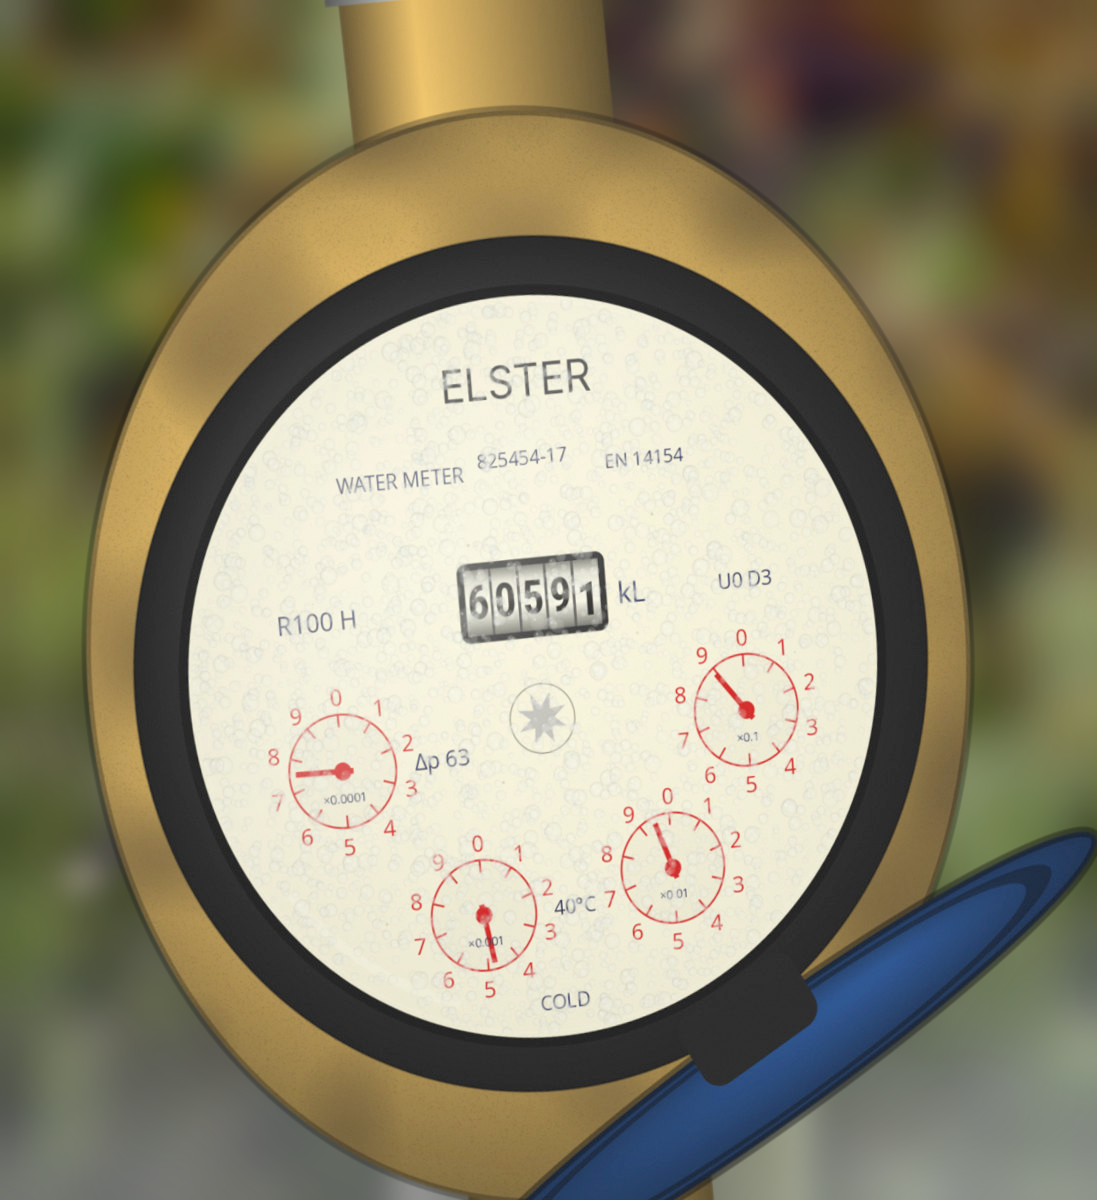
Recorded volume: 60590.8947 kL
